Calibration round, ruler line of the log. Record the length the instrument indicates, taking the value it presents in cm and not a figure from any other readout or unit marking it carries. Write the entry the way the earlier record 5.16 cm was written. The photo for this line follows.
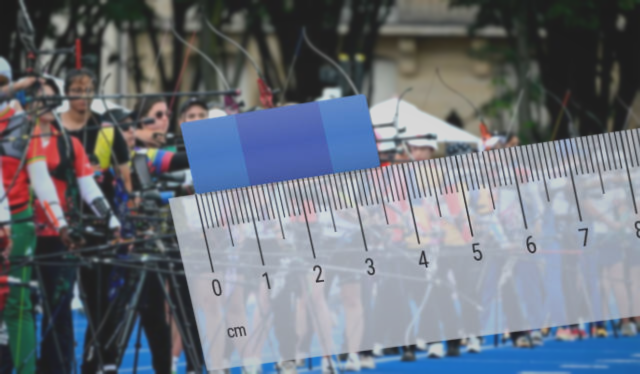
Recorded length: 3.6 cm
